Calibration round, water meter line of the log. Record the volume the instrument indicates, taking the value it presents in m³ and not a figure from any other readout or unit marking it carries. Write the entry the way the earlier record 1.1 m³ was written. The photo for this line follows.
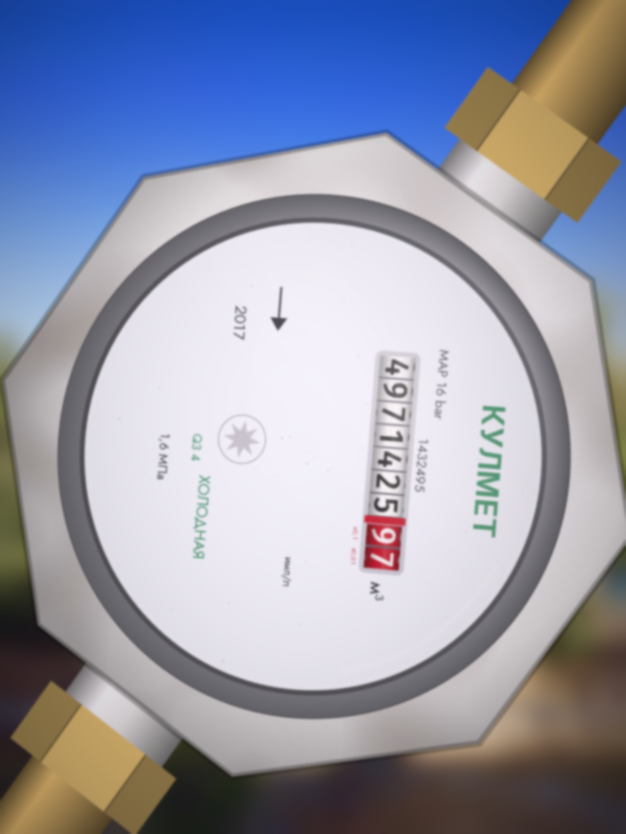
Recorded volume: 4971425.97 m³
